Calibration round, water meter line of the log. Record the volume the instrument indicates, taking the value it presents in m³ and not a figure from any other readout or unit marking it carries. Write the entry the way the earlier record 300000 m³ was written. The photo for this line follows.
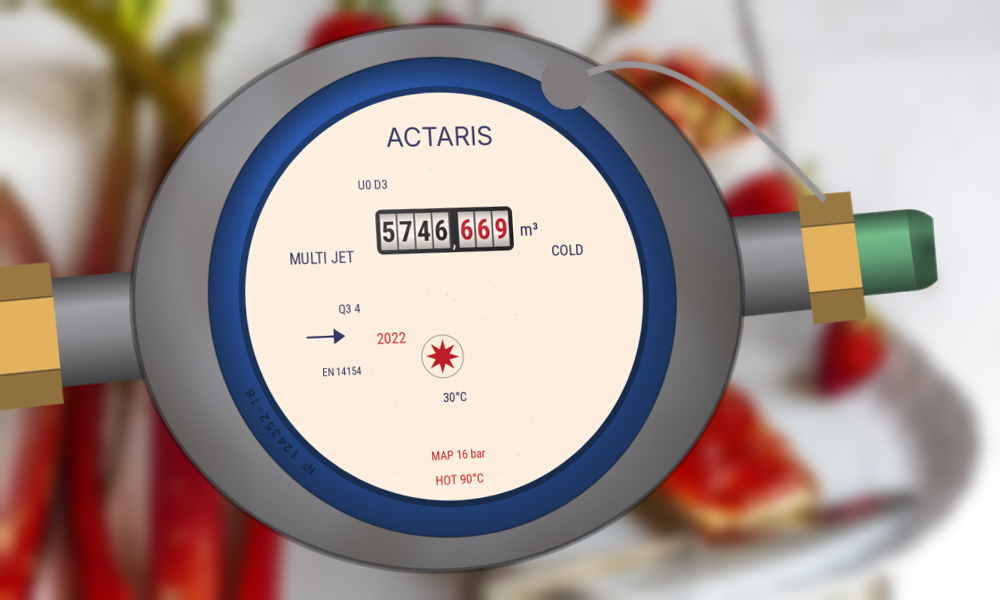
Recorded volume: 5746.669 m³
